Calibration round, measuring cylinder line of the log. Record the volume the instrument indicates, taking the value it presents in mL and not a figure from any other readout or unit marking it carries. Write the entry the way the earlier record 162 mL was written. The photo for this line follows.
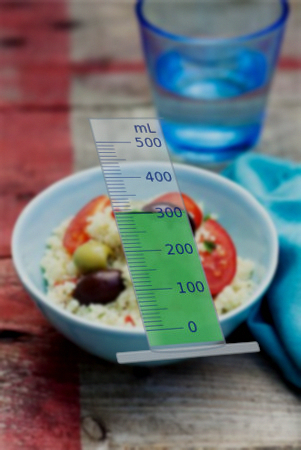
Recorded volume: 300 mL
